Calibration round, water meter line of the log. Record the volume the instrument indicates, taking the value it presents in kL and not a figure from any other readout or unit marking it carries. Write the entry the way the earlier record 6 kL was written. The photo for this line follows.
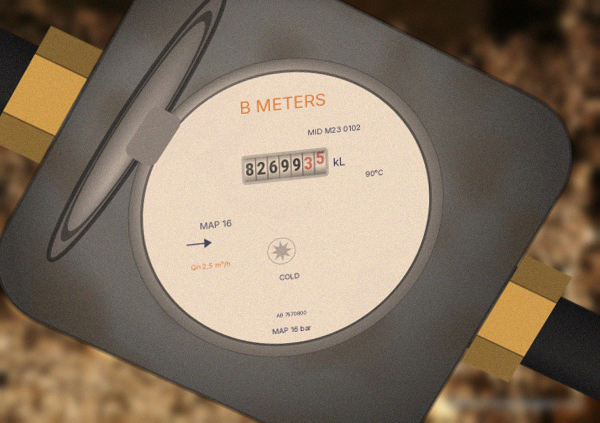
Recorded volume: 82699.35 kL
